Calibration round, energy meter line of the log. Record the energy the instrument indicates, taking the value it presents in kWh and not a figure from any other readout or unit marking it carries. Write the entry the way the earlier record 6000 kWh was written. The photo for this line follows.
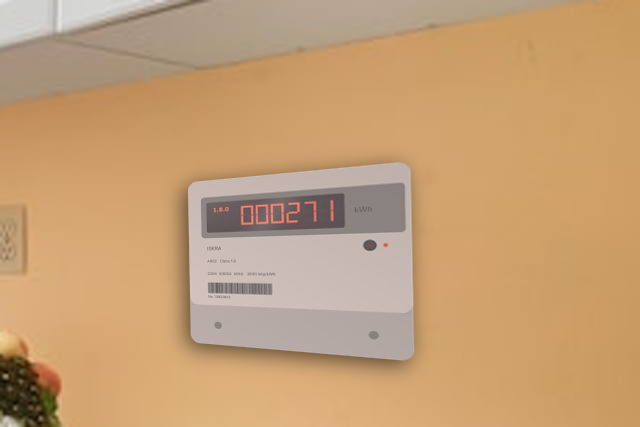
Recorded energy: 271 kWh
